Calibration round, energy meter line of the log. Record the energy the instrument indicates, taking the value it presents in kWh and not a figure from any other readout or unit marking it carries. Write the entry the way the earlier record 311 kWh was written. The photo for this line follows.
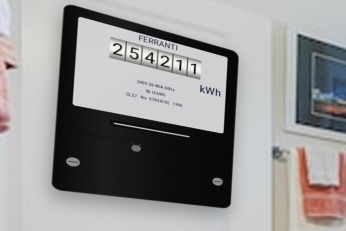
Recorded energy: 254211 kWh
